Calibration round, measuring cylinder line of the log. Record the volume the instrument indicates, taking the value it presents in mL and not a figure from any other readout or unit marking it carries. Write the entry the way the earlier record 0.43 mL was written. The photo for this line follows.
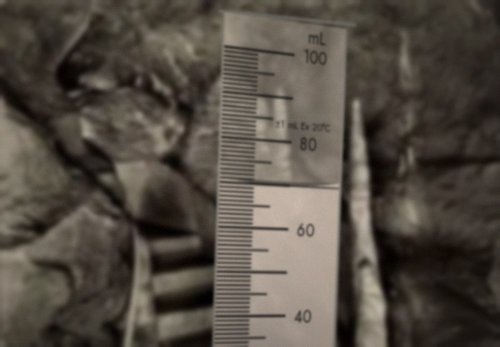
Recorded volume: 70 mL
